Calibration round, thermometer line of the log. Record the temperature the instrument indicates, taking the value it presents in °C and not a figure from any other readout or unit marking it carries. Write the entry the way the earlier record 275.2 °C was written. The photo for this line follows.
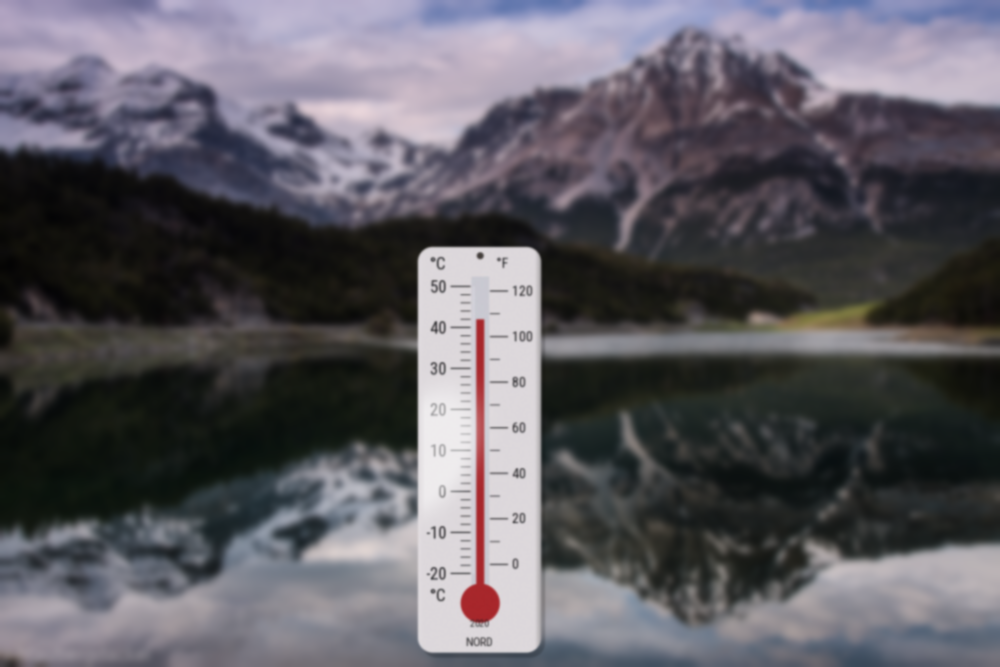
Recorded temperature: 42 °C
